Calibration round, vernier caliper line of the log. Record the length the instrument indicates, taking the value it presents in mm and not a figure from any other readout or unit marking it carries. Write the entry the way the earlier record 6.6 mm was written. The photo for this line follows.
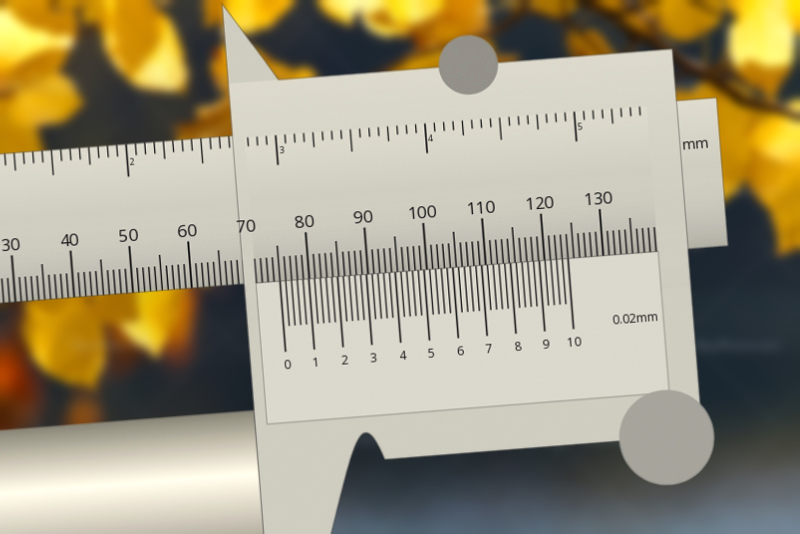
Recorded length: 75.0 mm
